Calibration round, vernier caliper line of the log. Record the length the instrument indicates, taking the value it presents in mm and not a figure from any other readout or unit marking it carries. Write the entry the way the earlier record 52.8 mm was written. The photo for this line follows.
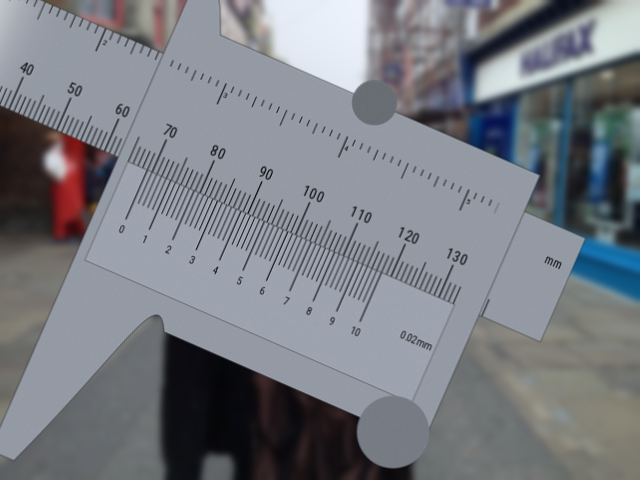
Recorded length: 69.0 mm
